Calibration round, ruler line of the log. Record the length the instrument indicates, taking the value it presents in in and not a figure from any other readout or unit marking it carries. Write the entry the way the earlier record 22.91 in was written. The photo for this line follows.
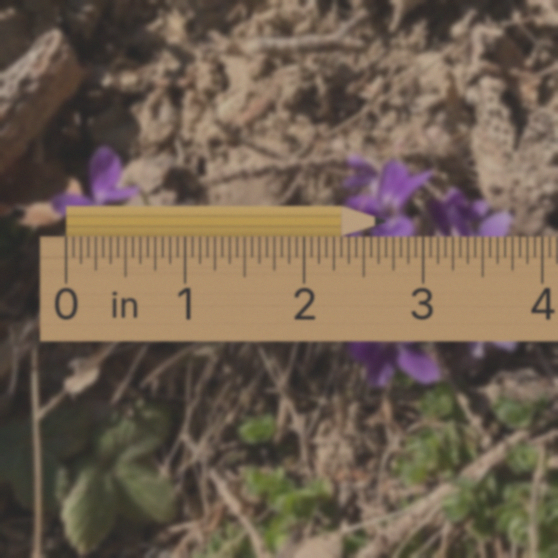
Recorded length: 2.6875 in
